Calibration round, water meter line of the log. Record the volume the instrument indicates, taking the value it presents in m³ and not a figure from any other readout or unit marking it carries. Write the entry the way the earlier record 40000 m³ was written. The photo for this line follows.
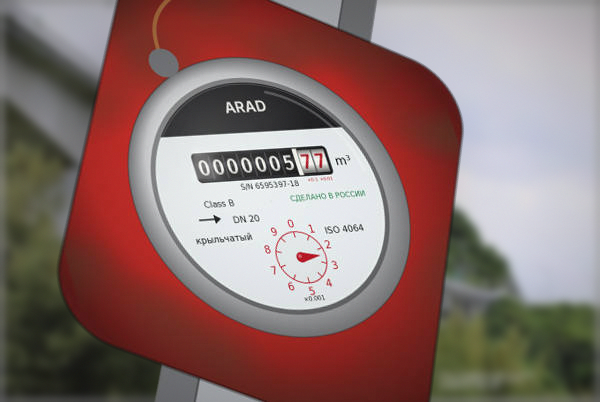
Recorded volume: 5.772 m³
